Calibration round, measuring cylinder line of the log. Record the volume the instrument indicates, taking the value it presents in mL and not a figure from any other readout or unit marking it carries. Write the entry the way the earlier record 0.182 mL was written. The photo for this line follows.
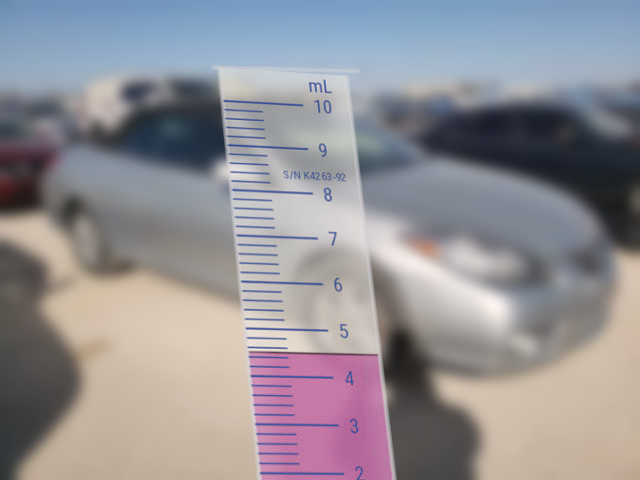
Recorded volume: 4.5 mL
